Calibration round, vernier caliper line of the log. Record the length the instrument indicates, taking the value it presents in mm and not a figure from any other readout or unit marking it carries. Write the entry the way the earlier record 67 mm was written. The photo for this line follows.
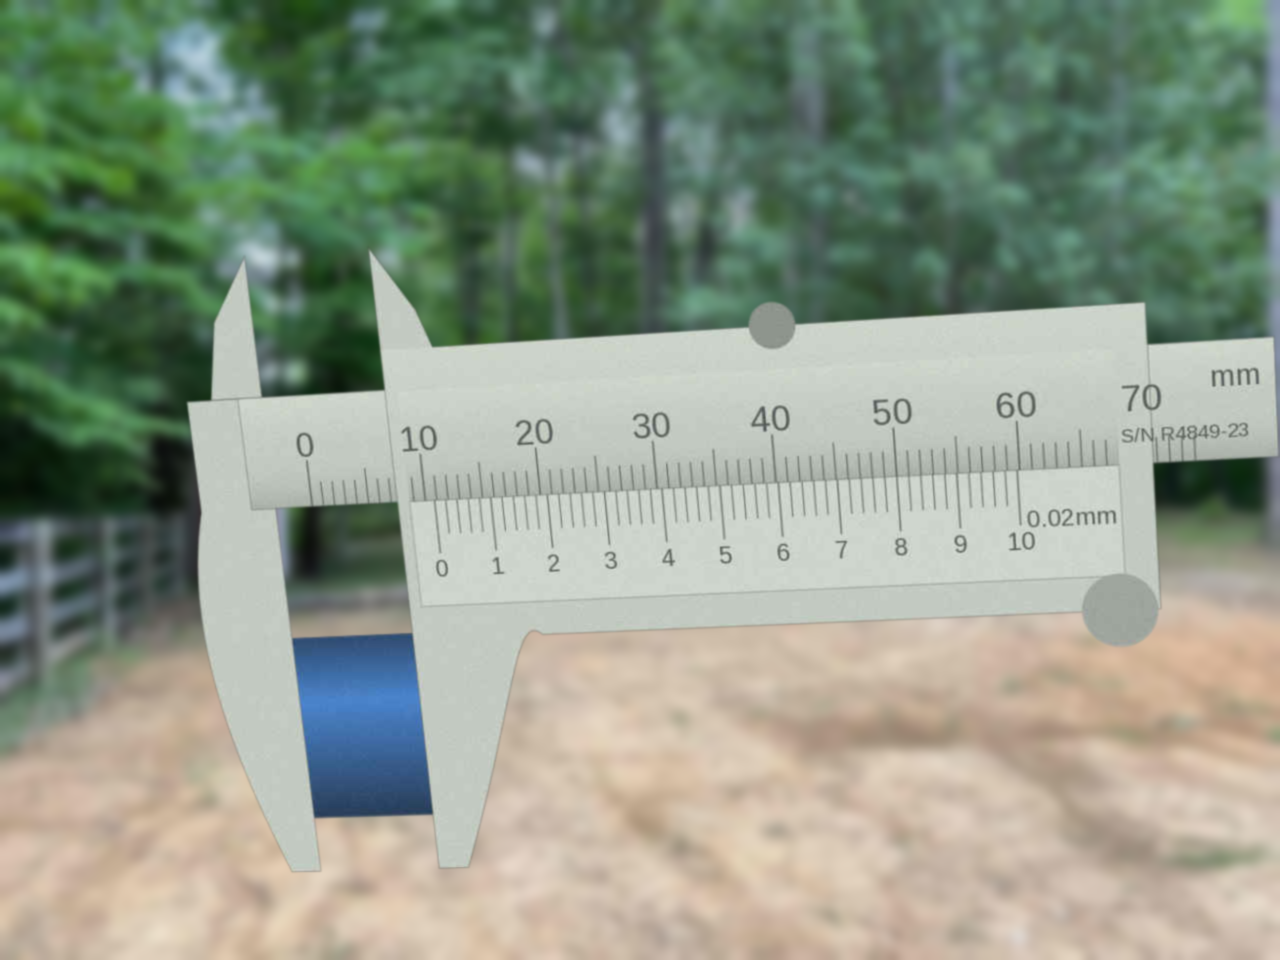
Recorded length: 10.8 mm
